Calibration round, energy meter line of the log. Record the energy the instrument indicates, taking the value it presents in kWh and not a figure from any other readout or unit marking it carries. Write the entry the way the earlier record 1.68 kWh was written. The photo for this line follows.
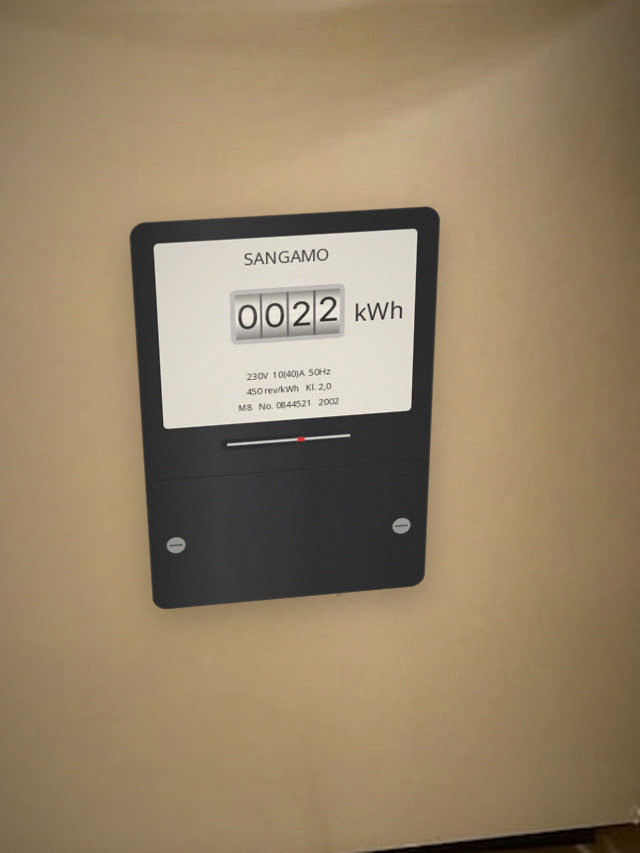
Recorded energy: 22 kWh
